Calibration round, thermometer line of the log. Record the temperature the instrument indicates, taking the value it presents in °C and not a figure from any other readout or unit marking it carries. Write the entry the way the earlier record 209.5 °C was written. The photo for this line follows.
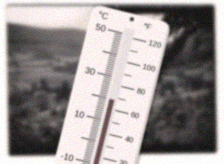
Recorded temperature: 20 °C
